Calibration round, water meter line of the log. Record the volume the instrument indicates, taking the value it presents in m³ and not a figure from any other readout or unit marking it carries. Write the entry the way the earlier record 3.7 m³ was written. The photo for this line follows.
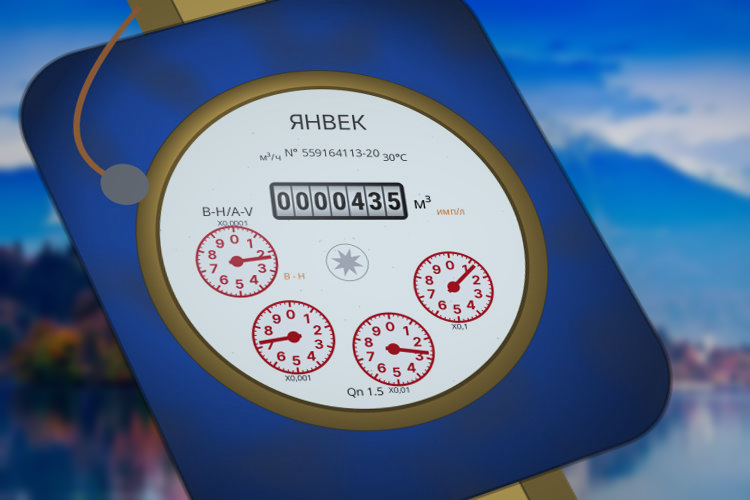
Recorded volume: 435.1272 m³
